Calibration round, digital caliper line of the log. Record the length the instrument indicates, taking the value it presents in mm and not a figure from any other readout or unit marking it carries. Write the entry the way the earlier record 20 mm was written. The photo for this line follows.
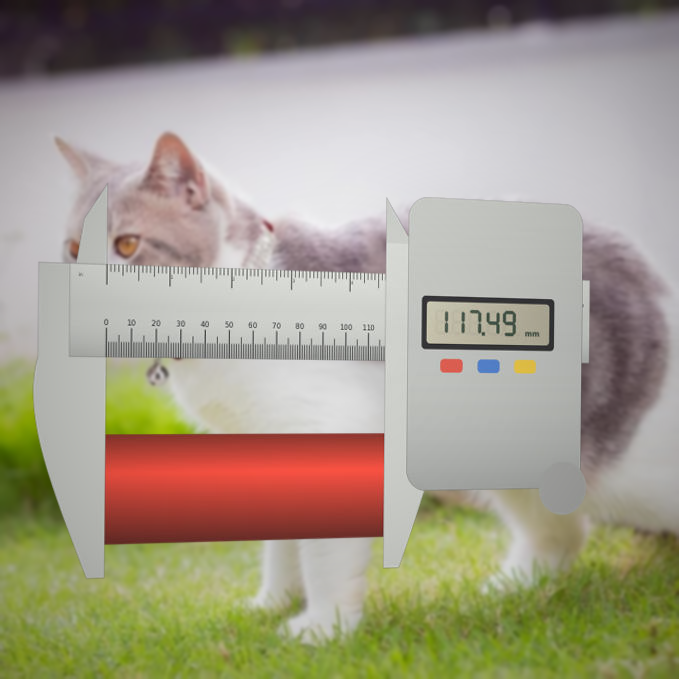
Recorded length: 117.49 mm
